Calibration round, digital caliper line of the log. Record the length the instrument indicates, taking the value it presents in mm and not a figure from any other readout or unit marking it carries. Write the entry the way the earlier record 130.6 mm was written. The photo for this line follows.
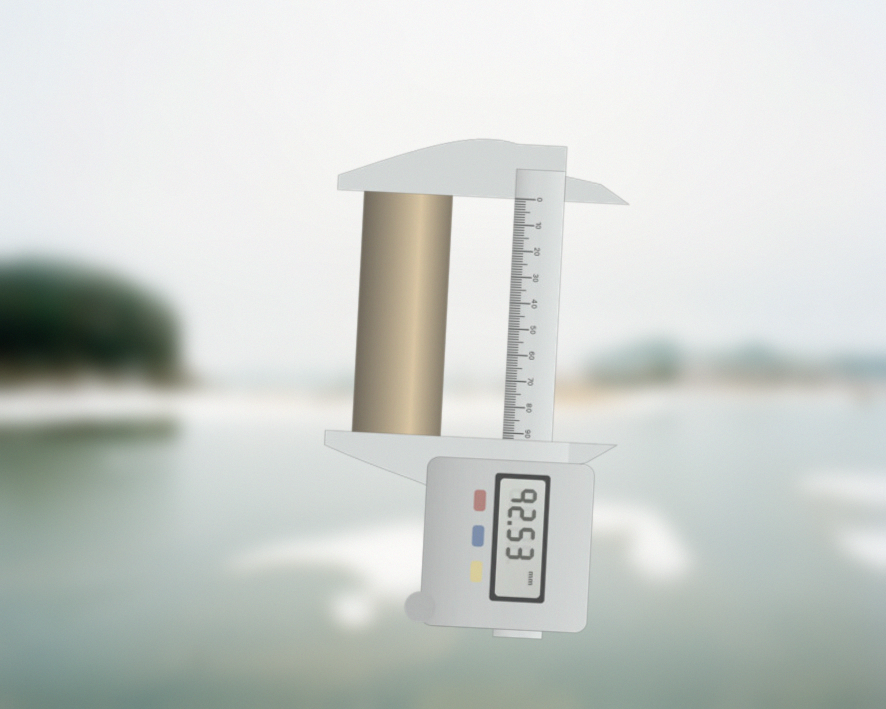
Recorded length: 92.53 mm
